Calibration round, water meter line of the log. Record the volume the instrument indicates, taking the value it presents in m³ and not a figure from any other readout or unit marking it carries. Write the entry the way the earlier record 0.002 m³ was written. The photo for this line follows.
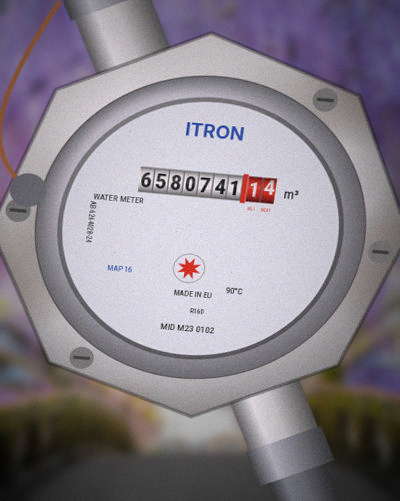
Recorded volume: 6580741.14 m³
